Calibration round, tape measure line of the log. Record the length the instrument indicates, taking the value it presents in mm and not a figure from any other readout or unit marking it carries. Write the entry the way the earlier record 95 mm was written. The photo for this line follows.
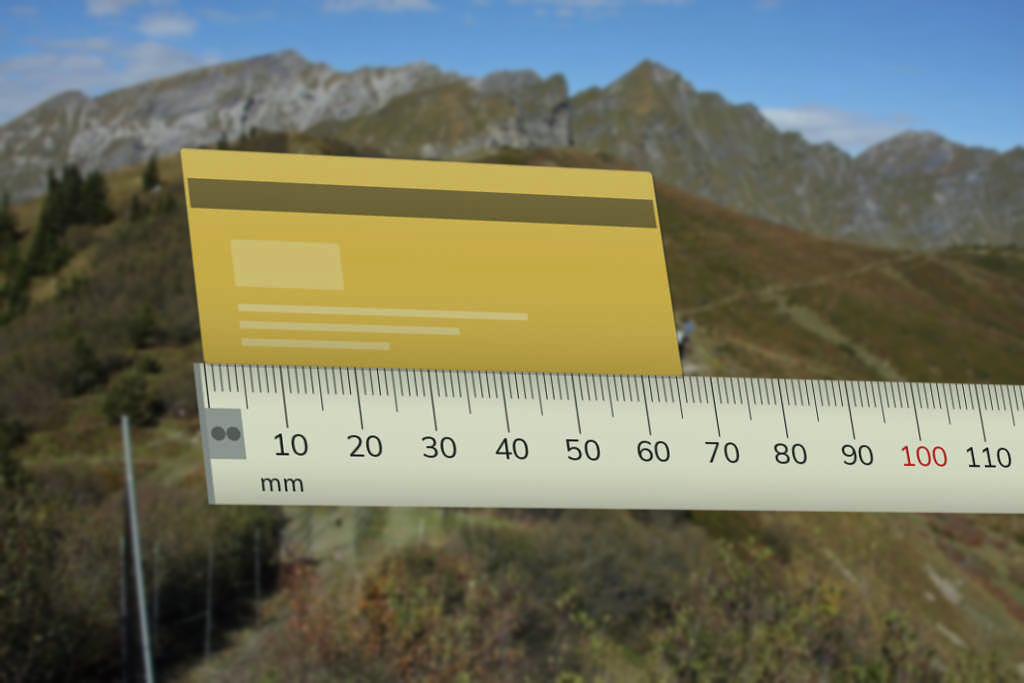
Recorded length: 66 mm
